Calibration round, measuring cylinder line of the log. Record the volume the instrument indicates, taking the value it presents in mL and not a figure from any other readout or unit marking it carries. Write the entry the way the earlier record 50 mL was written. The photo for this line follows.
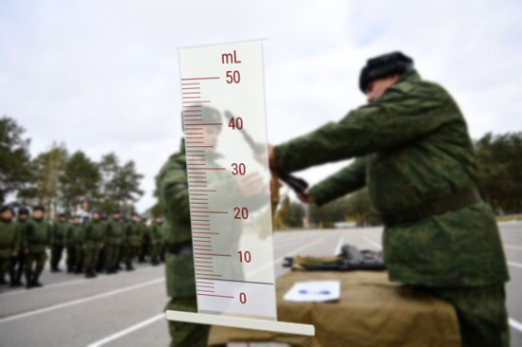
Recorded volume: 4 mL
